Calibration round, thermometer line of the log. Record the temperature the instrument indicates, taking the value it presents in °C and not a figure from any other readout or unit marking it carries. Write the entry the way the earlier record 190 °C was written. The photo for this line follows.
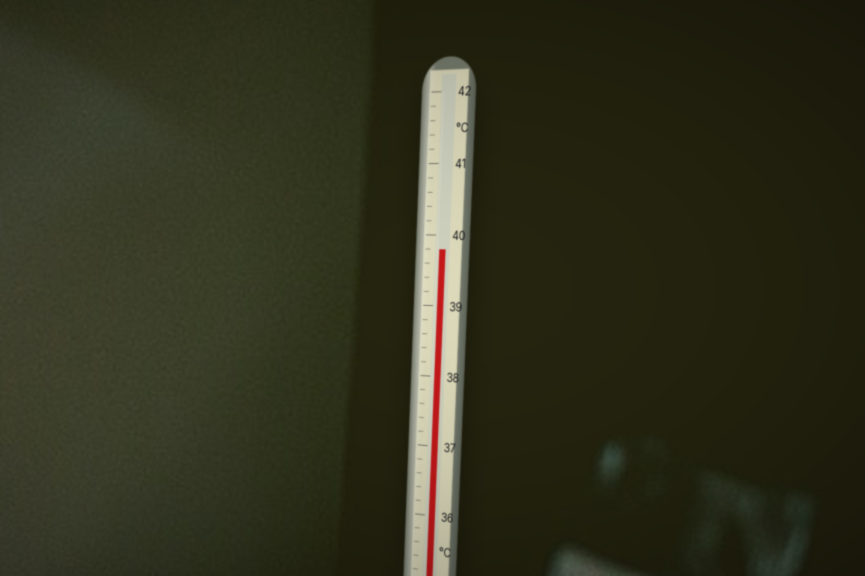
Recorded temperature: 39.8 °C
